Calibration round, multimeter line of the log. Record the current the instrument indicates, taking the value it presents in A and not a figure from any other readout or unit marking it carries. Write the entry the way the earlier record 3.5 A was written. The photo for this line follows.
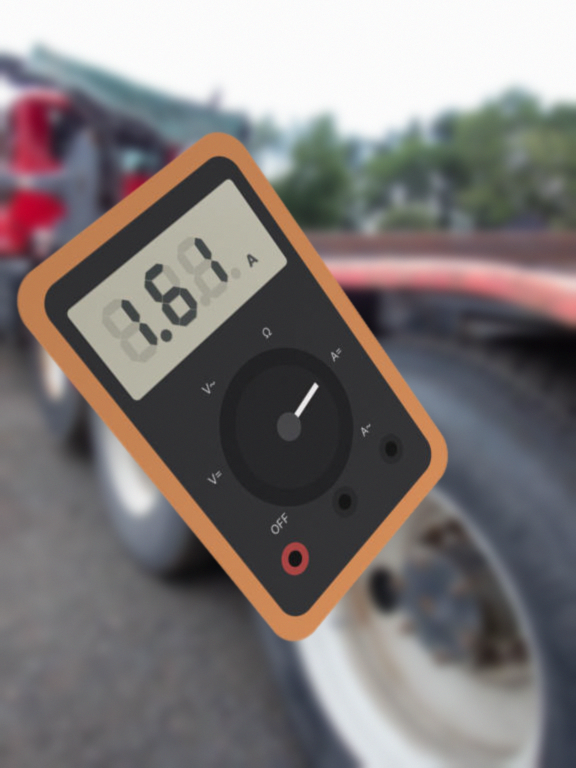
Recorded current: 1.61 A
